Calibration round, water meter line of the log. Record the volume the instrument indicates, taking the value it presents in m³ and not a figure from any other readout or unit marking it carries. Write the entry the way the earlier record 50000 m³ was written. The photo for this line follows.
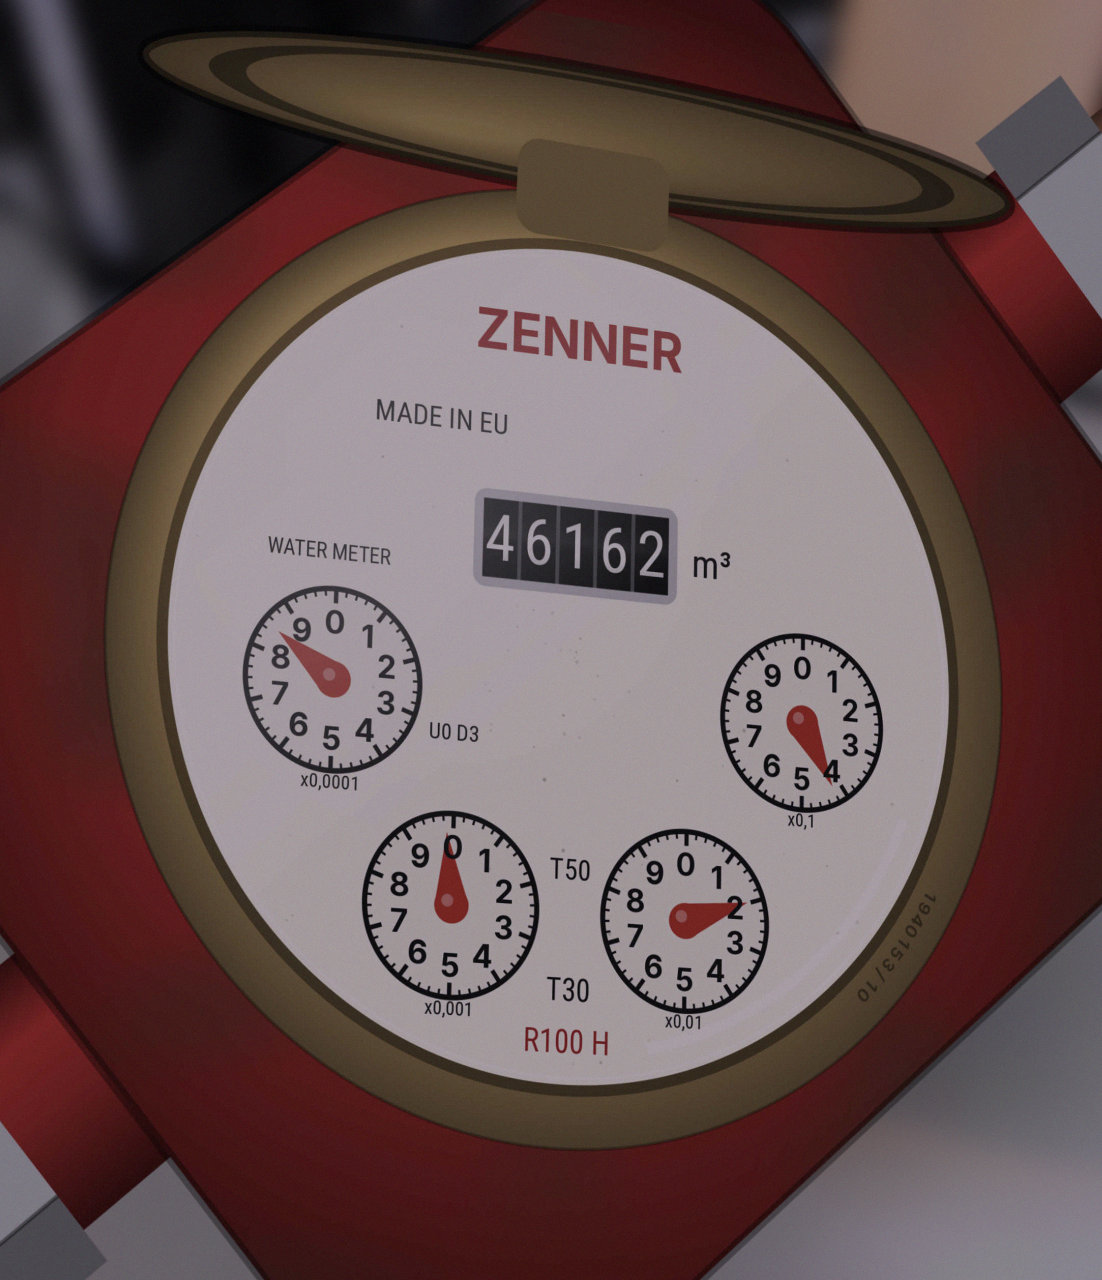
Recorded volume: 46162.4198 m³
